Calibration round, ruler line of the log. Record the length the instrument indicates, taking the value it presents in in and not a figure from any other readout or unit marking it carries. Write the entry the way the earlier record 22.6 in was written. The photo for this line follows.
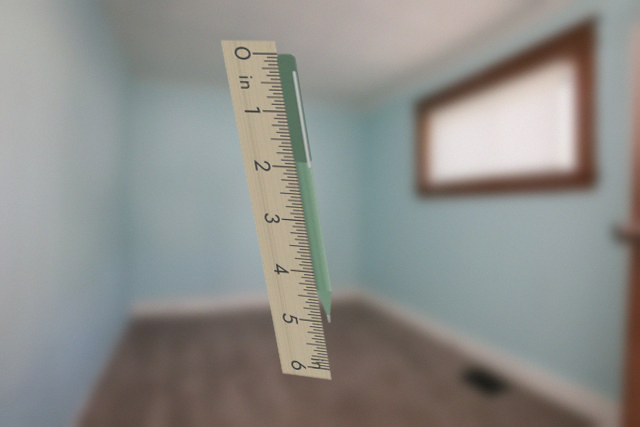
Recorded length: 5 in
